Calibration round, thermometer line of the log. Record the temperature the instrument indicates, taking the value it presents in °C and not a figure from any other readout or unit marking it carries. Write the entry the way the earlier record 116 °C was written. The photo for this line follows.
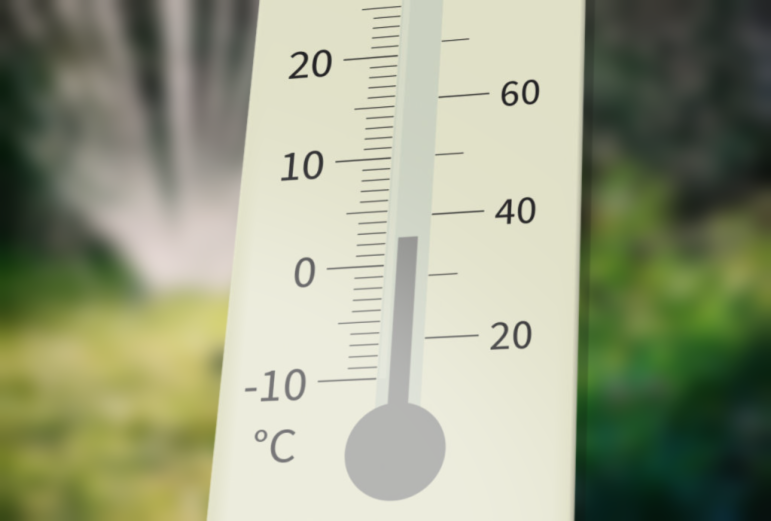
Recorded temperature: 2.5 °C
